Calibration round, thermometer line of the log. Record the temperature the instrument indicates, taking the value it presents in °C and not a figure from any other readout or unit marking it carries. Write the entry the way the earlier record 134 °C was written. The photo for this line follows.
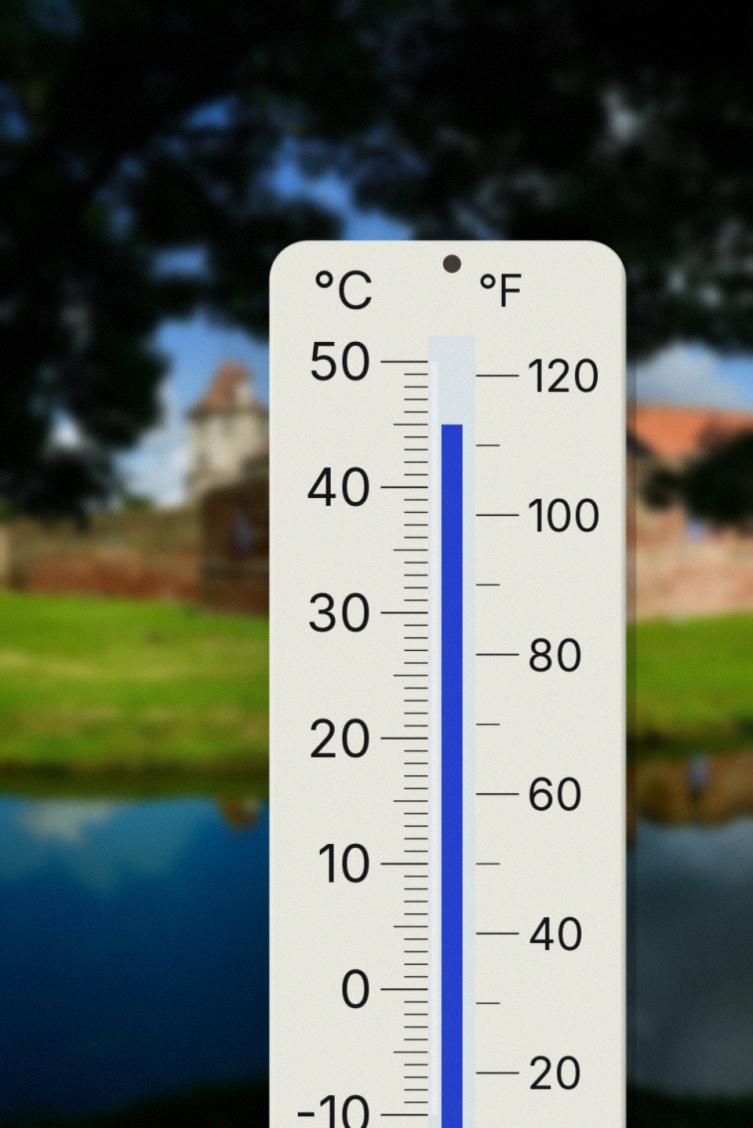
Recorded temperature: 45 °C
